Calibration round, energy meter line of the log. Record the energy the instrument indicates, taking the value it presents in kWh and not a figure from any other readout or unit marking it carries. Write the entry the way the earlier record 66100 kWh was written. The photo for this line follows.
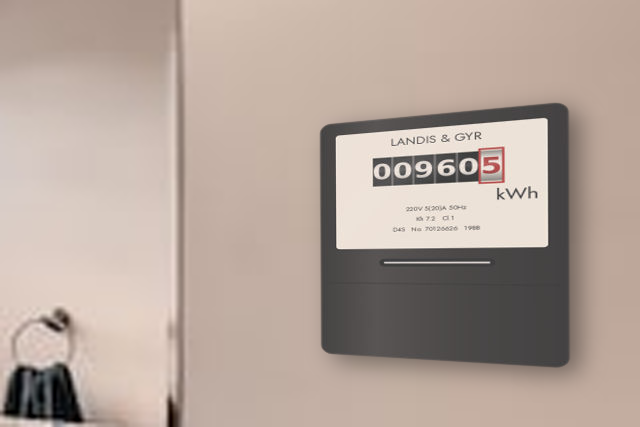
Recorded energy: 960.5 kWh
